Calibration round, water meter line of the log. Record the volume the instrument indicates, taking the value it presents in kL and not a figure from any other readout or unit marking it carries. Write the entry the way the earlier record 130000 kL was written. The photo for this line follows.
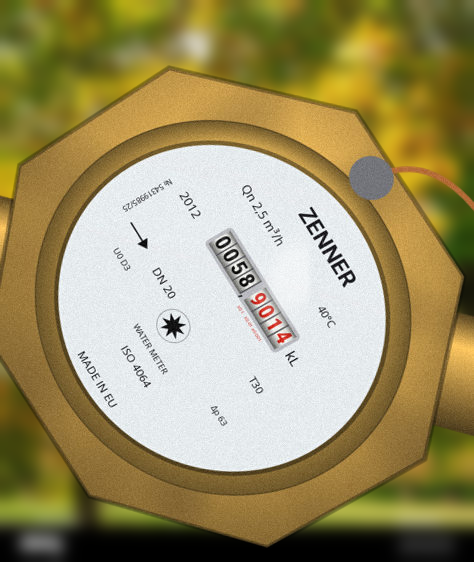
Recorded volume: 58.9014 kL
